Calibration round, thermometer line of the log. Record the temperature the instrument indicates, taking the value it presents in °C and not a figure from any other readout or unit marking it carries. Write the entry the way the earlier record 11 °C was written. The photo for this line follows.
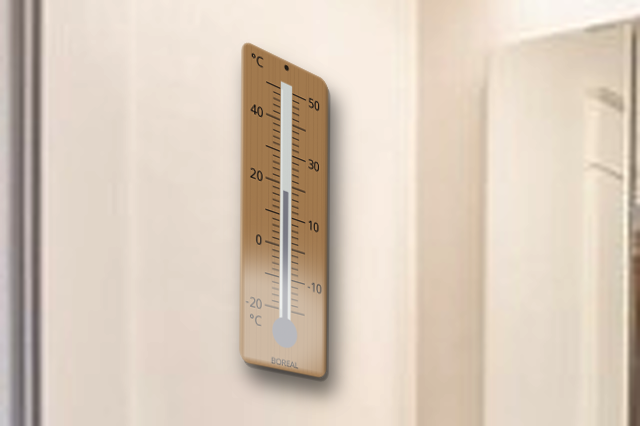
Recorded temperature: 18 °C
